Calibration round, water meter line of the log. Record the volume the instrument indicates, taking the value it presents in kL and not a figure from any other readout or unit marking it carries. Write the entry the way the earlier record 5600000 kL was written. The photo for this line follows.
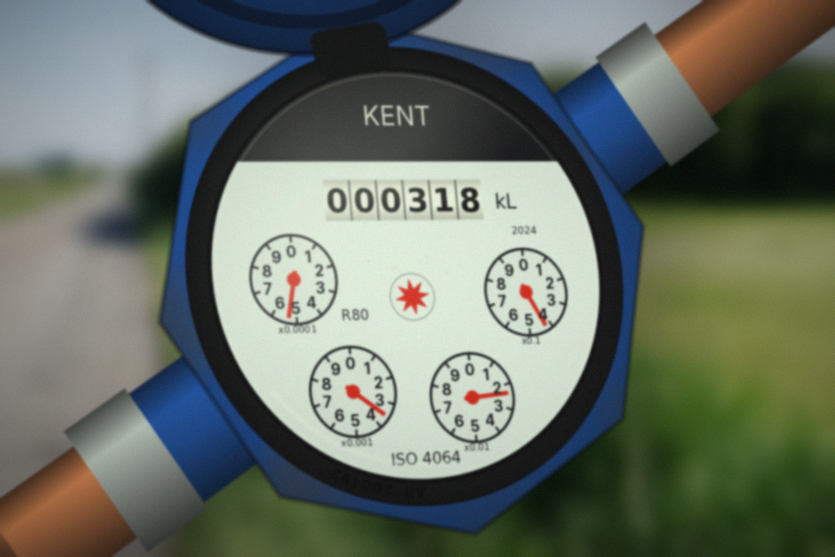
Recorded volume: 318.4235 kL
